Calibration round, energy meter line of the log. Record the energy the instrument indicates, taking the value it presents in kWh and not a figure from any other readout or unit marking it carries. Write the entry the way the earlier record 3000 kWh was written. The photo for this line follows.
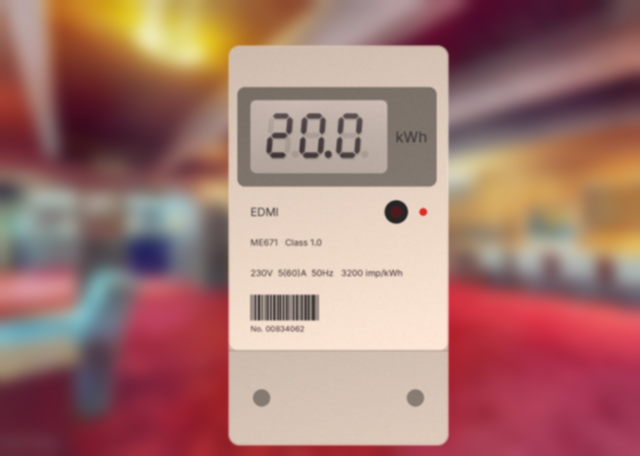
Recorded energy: 20.0 kWh
